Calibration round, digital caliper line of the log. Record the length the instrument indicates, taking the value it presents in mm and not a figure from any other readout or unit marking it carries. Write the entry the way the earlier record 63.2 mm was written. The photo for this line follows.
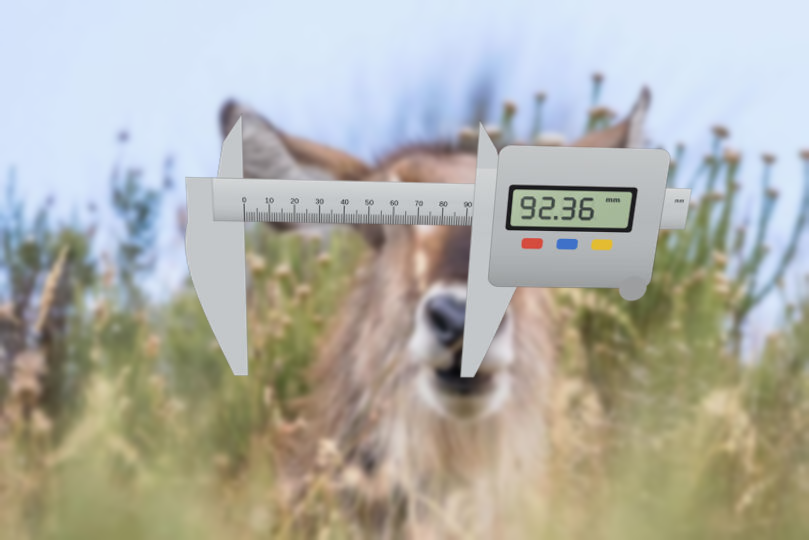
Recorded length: 92.36 mm
